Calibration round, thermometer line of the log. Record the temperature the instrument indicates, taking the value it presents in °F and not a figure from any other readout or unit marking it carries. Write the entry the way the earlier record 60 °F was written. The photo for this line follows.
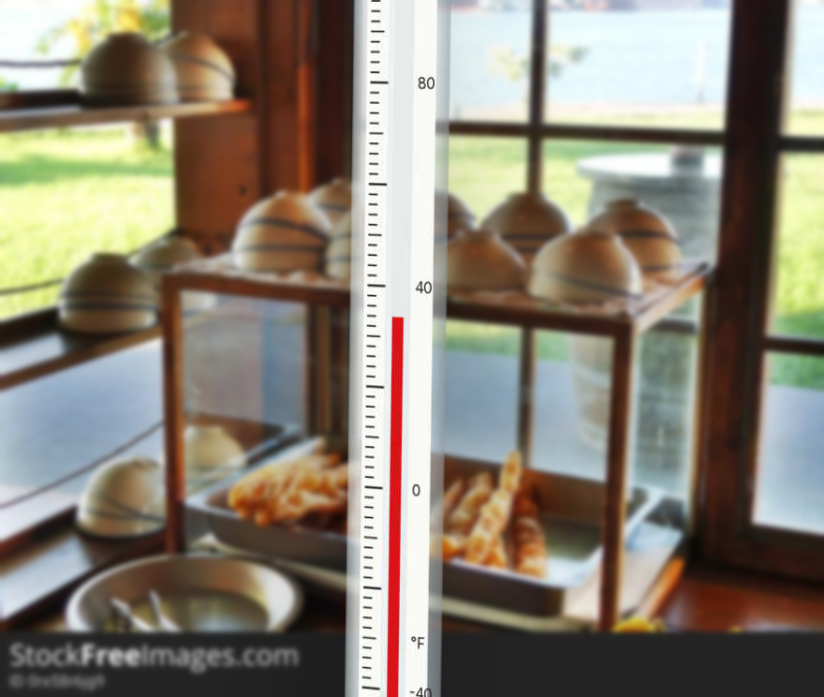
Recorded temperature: 34 °F
